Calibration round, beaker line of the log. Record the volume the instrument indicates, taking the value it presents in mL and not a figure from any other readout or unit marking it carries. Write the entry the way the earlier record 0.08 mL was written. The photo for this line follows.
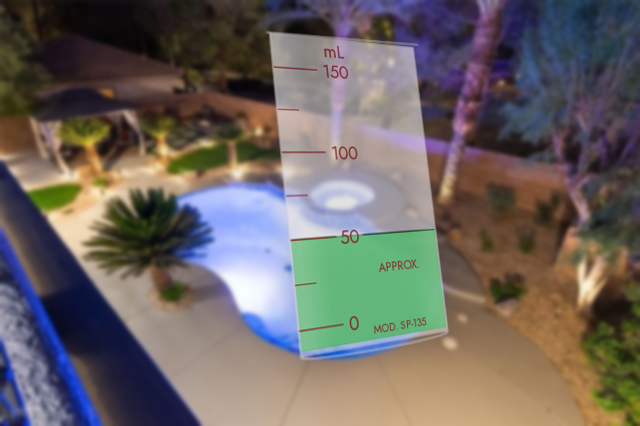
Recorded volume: 50 mL
